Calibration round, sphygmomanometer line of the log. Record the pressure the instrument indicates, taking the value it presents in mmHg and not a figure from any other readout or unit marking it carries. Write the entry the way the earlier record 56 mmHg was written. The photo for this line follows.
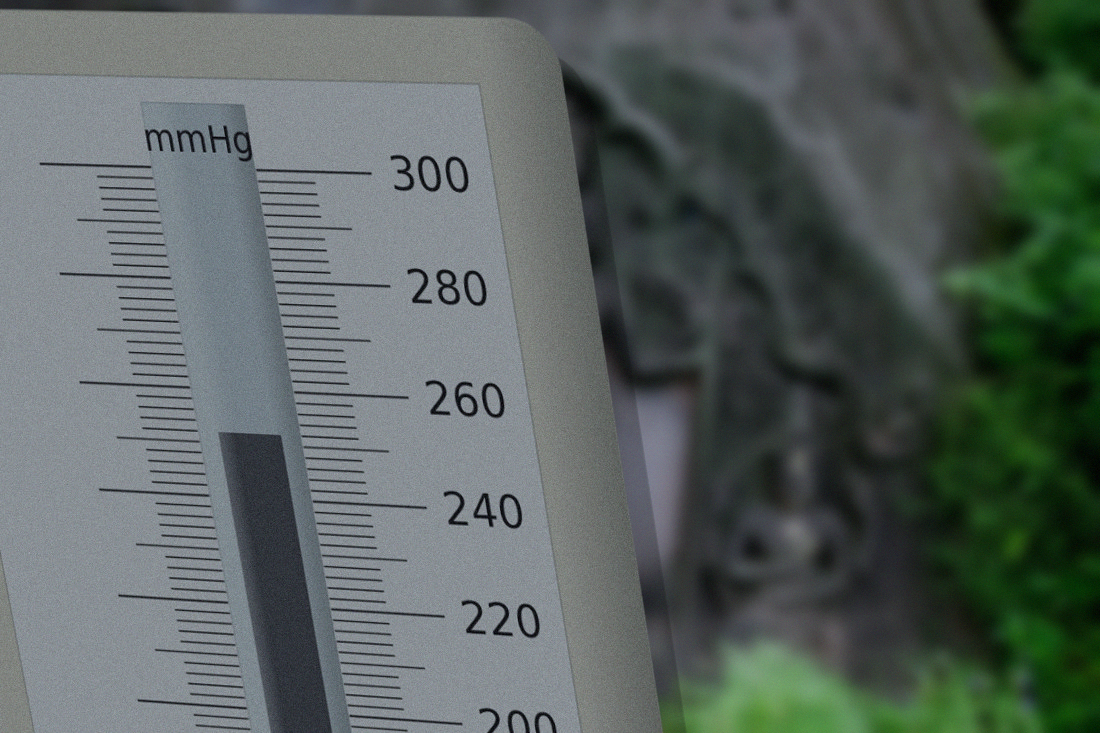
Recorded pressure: 252 mmHg
